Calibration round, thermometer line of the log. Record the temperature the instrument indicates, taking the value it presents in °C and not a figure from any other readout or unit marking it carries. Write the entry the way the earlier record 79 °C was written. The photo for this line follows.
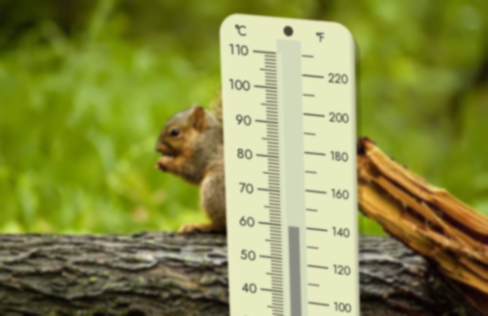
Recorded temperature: 60 °C
